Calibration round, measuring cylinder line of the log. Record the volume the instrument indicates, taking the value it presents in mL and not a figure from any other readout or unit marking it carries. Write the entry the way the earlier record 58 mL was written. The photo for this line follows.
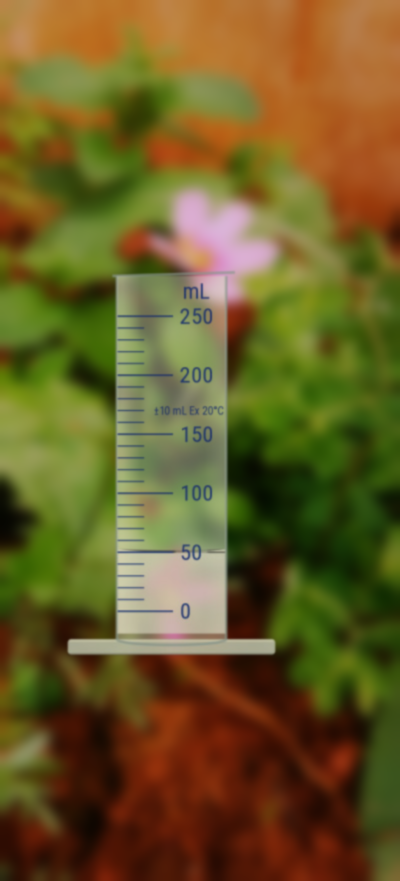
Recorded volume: 50 mL
